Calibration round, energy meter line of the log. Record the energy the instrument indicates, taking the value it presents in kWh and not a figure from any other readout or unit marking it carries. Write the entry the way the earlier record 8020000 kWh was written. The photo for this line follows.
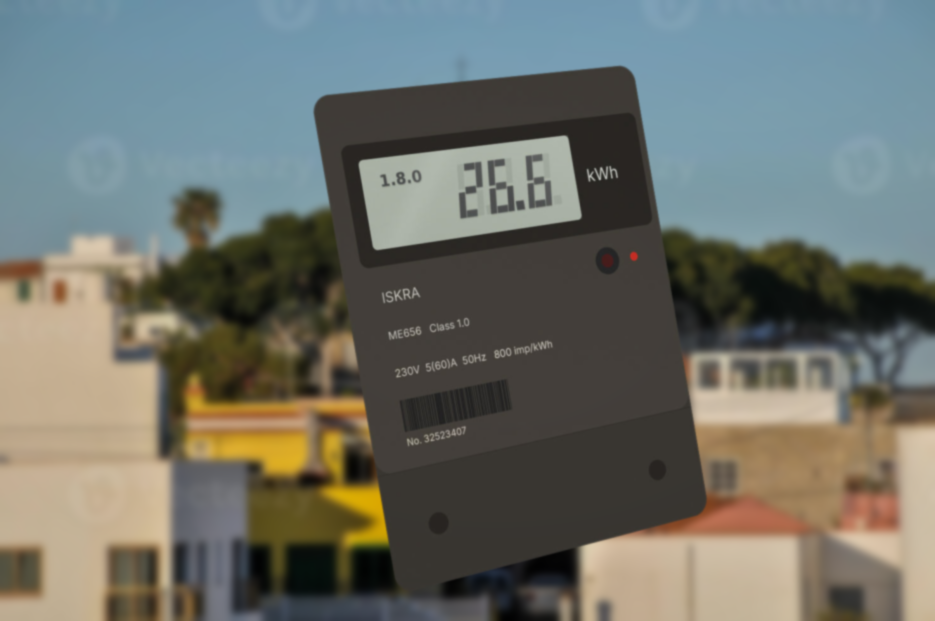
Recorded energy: 26.6 kWh
